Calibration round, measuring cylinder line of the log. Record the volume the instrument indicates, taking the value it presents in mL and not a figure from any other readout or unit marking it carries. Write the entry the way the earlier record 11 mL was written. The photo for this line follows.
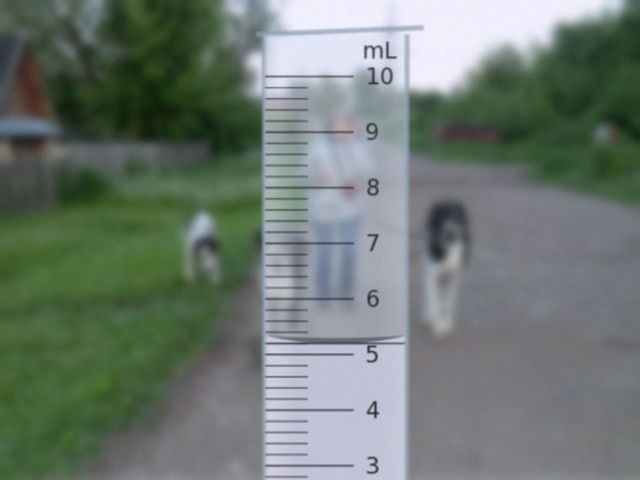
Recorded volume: 5.2 mL
